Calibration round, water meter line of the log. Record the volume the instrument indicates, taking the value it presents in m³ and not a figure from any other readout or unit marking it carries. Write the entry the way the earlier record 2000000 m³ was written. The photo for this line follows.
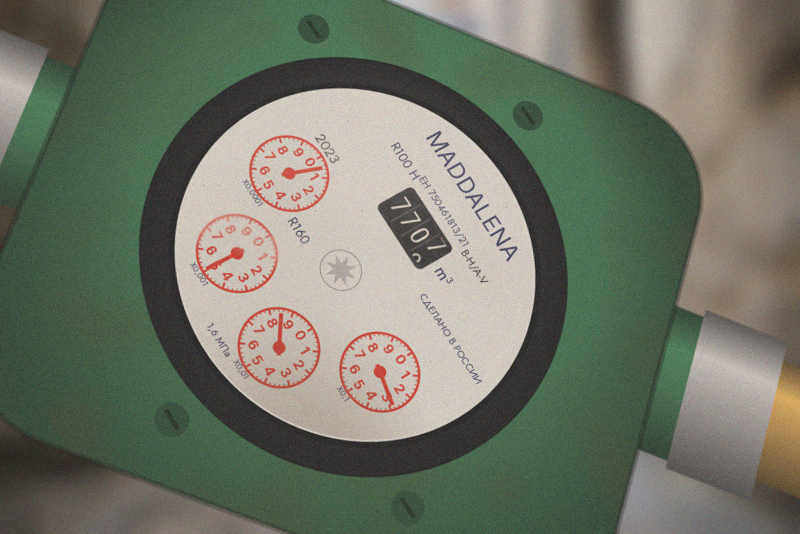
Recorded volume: 7707.2850 m³
